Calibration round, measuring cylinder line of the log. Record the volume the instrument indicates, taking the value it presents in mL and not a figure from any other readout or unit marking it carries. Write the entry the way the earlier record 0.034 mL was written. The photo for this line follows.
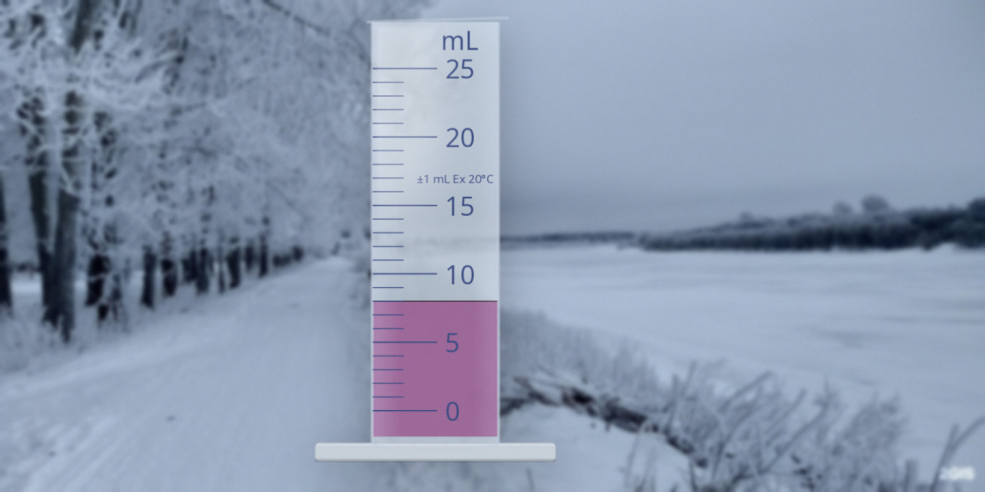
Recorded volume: 8 mL
